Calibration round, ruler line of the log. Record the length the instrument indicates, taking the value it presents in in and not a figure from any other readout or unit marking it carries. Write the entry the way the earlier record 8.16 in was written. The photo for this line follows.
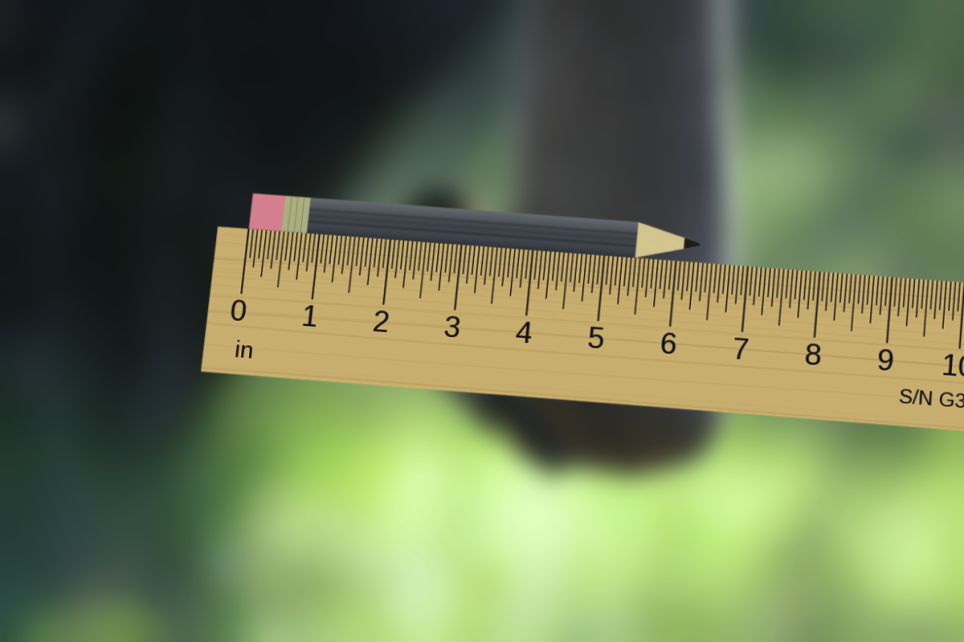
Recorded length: 6.3125 in
